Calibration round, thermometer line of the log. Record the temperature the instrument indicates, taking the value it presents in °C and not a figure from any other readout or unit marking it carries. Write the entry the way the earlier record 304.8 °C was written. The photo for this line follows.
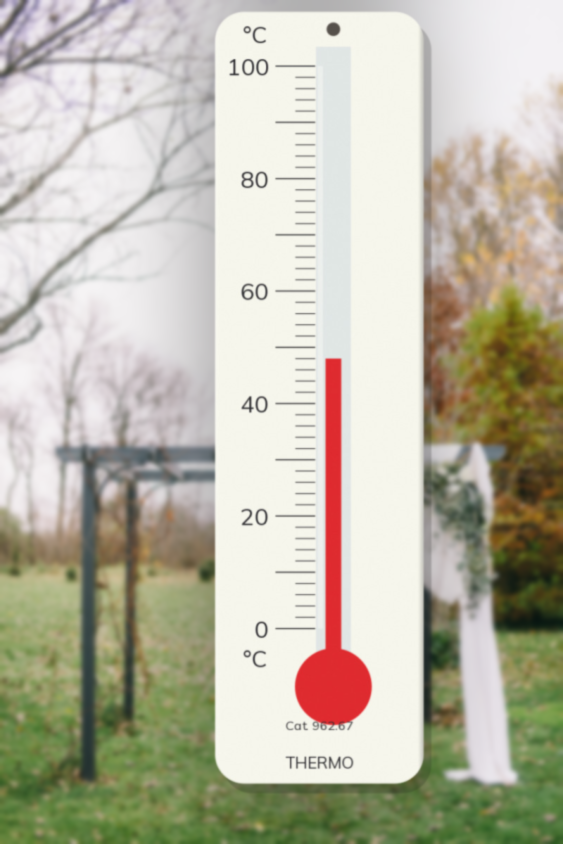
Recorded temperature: 48 °C
